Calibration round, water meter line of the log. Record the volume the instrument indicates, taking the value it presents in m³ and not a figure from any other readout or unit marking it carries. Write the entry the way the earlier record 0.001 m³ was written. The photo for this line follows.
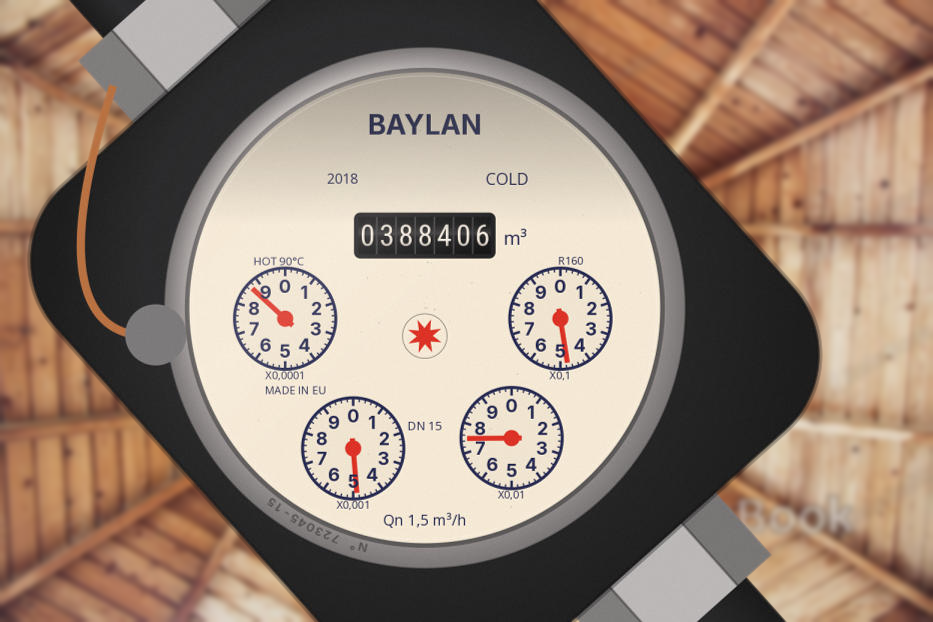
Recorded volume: 388406.4748 m³
